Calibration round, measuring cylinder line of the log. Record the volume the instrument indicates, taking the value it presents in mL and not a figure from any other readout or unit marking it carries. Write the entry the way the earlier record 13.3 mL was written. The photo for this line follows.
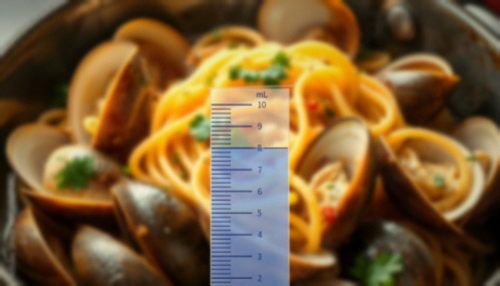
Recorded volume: 8 mL
